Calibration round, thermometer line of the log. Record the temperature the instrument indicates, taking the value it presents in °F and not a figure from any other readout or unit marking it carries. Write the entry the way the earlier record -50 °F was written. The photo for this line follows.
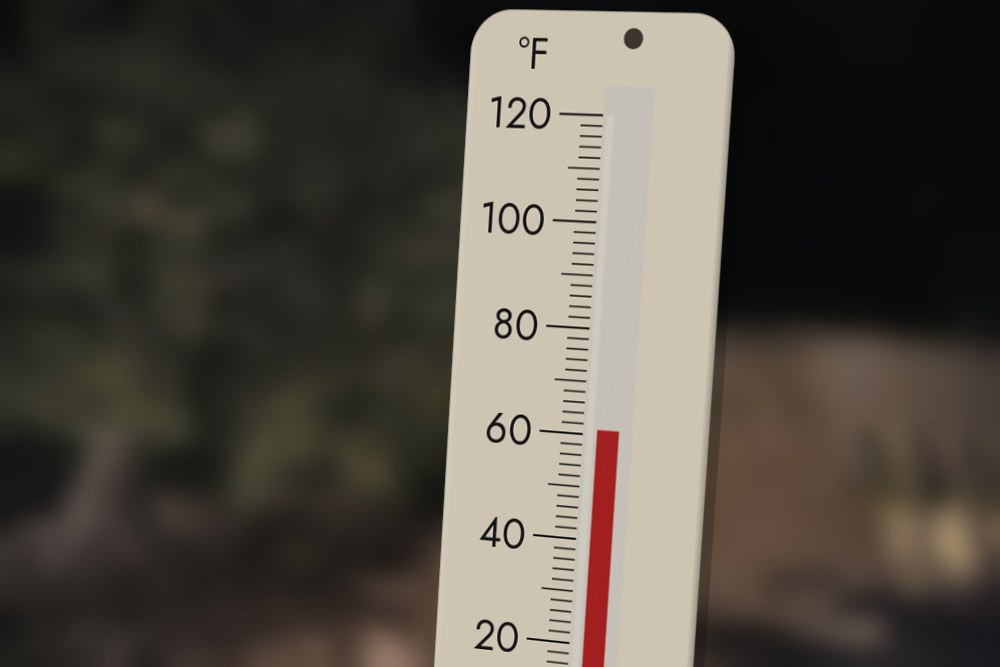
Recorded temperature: 61 °F
